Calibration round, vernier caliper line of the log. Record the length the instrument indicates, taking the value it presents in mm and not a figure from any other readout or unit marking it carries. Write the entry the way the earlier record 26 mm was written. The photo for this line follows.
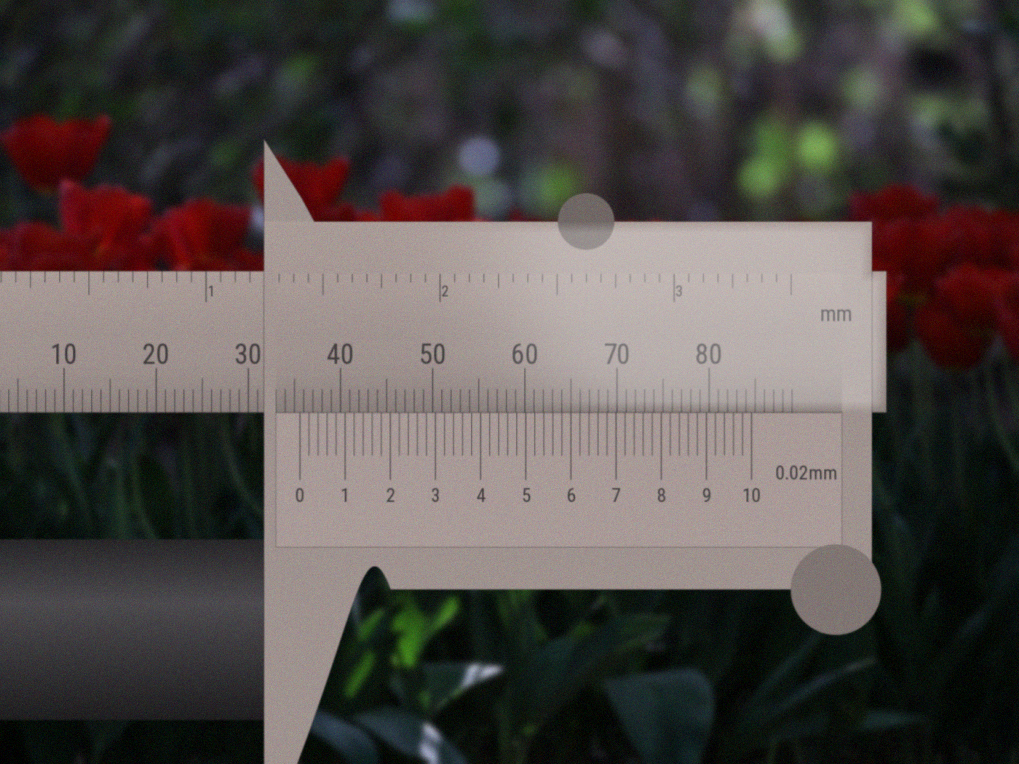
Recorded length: 35.6 mm
